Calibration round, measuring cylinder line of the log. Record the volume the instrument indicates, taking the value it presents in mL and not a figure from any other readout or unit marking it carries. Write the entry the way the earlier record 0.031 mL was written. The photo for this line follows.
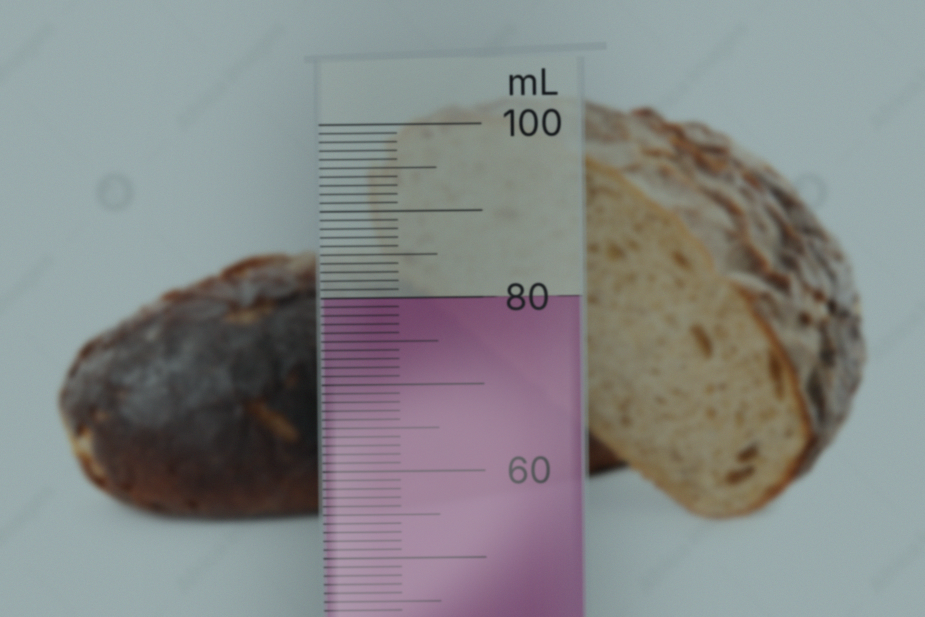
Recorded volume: 80 mL
